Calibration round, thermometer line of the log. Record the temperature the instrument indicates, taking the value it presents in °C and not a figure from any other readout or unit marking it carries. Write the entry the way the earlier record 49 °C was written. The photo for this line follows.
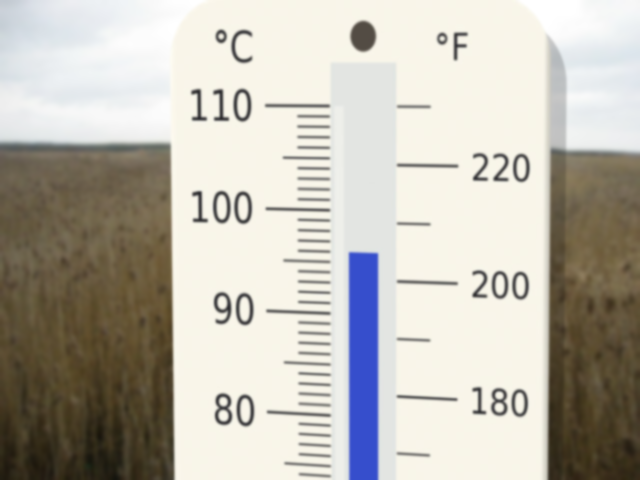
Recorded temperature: 96 °C
